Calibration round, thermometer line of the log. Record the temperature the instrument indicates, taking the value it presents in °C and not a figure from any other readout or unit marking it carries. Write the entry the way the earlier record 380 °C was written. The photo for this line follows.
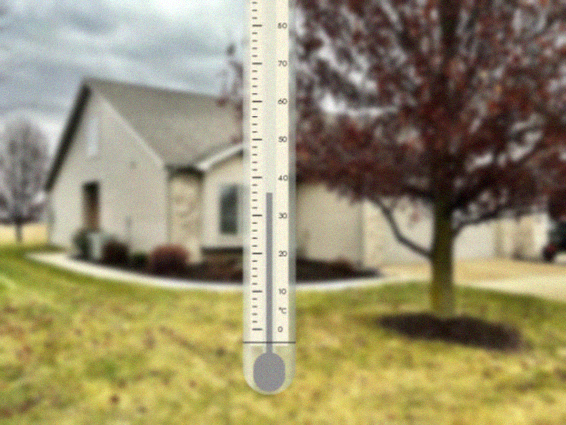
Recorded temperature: 36 °C
